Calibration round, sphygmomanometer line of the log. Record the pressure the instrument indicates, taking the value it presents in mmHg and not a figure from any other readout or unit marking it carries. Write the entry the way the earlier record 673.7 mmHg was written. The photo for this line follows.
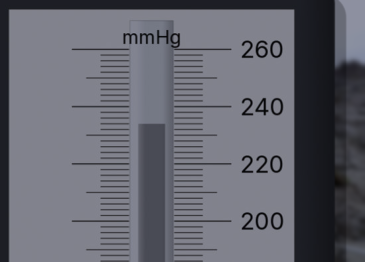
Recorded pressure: 234 mmHg
